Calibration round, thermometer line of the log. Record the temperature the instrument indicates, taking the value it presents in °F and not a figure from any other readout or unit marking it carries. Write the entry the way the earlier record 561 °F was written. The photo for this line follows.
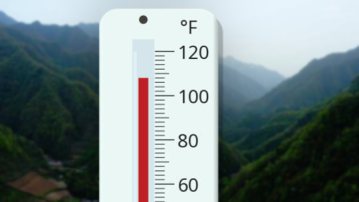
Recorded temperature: 108 °F
